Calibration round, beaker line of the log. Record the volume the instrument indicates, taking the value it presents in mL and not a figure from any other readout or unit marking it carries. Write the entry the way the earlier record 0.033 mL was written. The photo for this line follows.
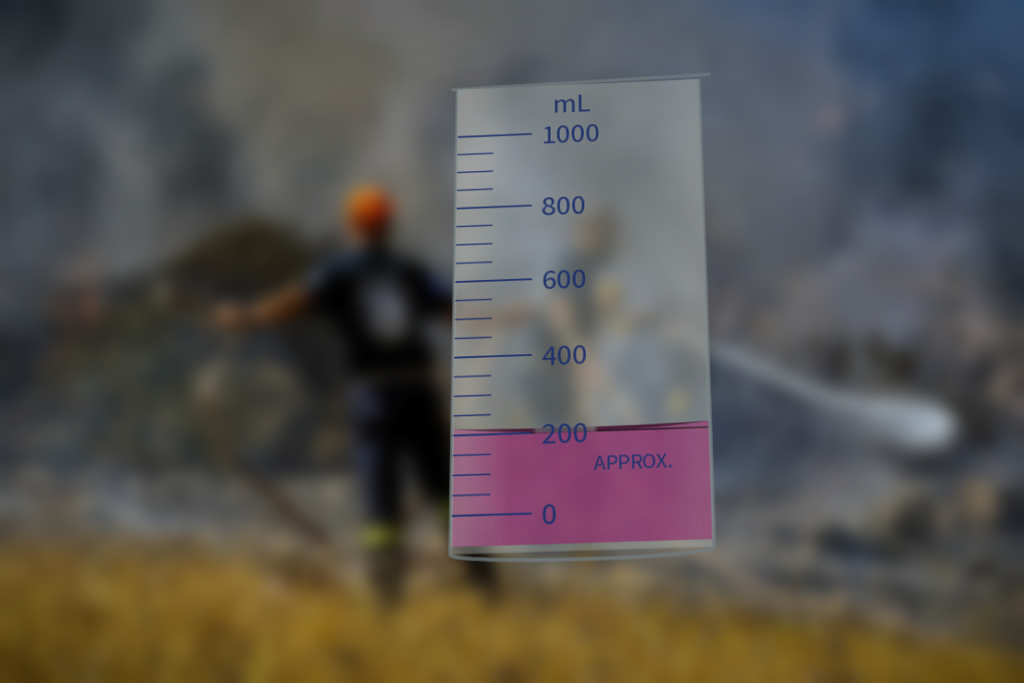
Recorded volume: 200 mL
